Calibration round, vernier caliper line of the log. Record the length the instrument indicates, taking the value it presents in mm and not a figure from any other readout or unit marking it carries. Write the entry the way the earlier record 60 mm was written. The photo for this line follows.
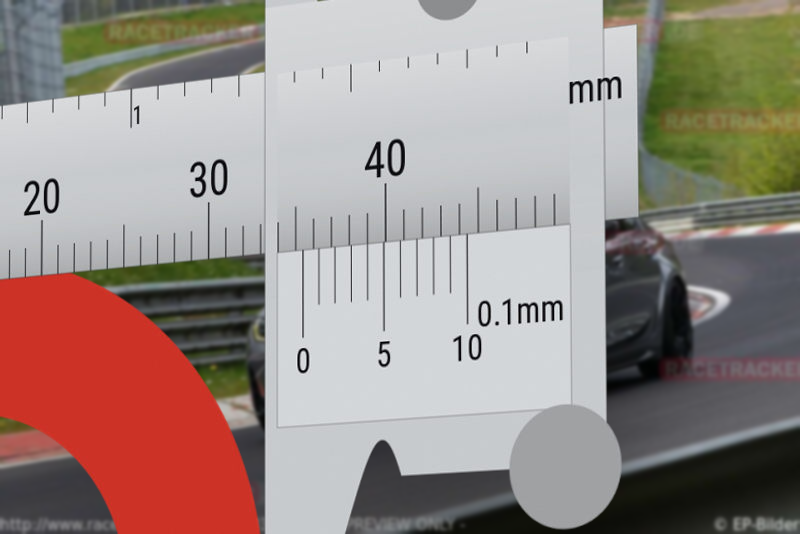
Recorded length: 35.4 mm
